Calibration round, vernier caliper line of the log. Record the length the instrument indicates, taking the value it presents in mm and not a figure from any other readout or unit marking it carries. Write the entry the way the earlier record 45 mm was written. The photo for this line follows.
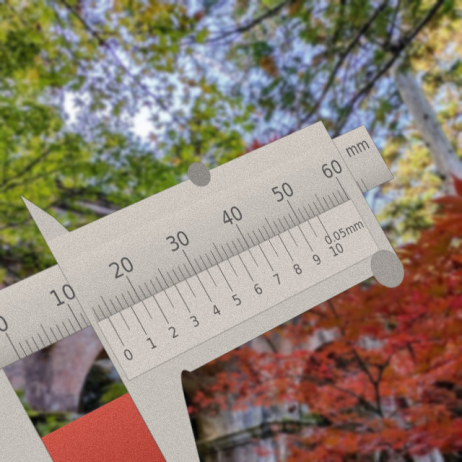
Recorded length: 14.4 mm
